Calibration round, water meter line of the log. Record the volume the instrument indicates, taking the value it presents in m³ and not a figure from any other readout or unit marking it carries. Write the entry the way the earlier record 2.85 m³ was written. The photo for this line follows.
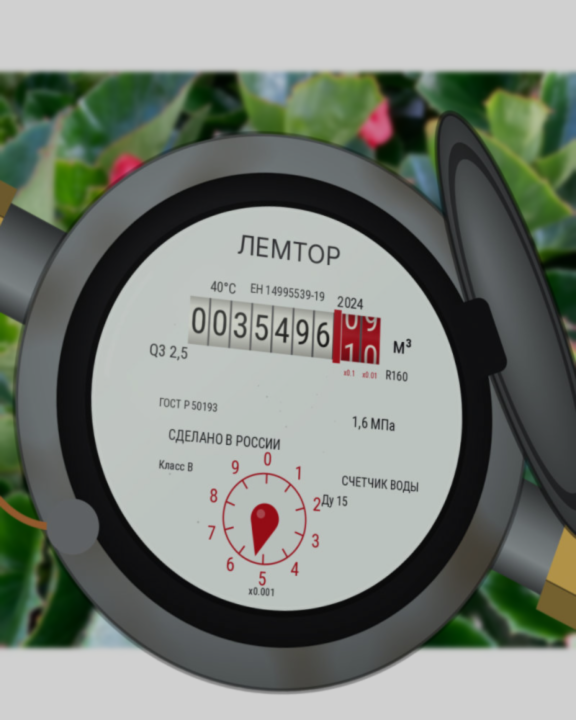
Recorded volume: 35496.095 m³
